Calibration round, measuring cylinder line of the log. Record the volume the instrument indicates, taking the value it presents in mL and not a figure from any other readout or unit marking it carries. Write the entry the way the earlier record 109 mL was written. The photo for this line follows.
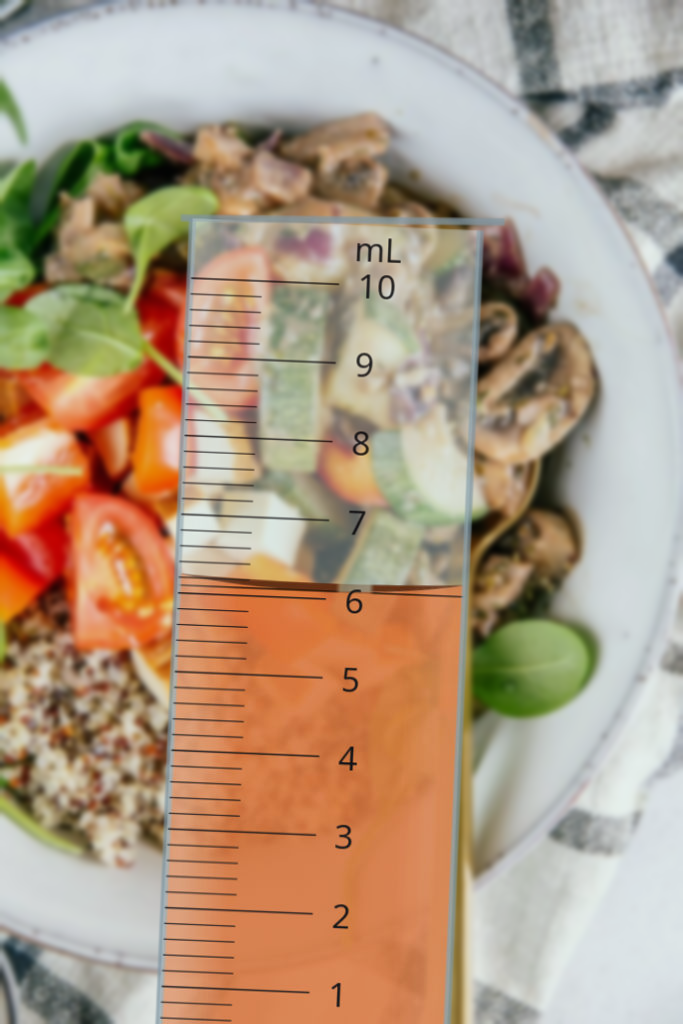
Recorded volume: 6.1 mL
